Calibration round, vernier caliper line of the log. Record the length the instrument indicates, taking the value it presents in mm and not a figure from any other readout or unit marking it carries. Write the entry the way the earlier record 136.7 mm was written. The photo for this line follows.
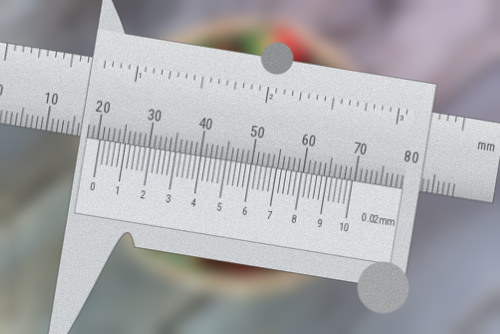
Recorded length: 20.5 mm
